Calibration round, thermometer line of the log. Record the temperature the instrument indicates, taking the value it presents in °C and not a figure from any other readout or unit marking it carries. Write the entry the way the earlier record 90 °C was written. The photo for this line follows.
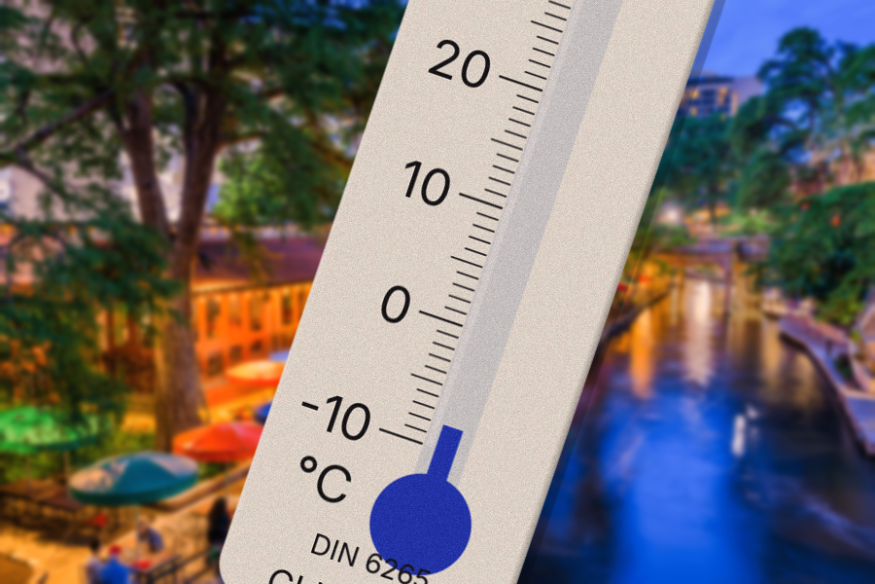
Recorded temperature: -8 °C
